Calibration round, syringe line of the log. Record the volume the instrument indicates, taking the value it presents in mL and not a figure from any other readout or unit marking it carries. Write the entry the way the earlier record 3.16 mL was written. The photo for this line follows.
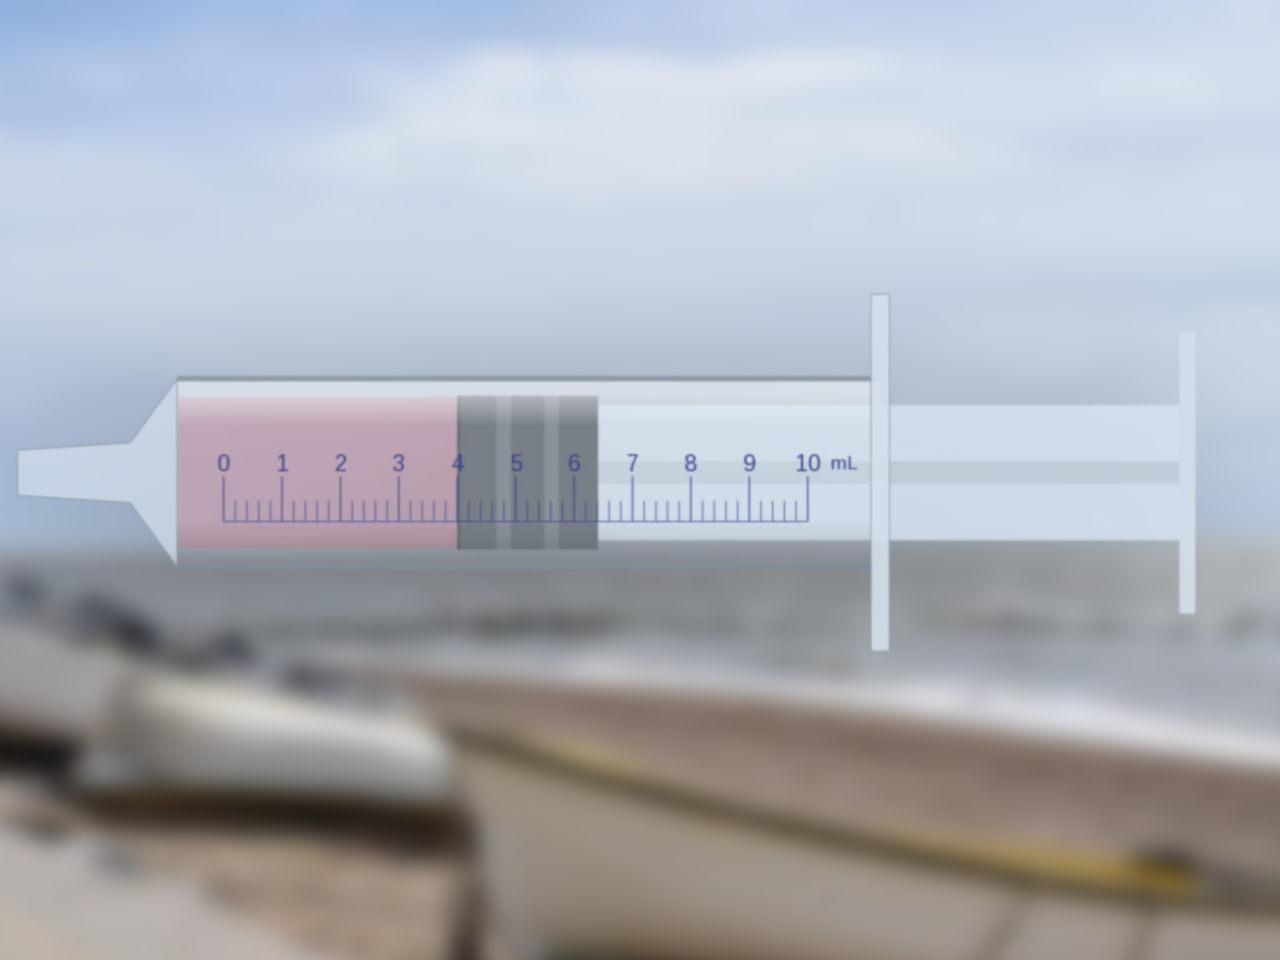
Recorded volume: 4 mL
